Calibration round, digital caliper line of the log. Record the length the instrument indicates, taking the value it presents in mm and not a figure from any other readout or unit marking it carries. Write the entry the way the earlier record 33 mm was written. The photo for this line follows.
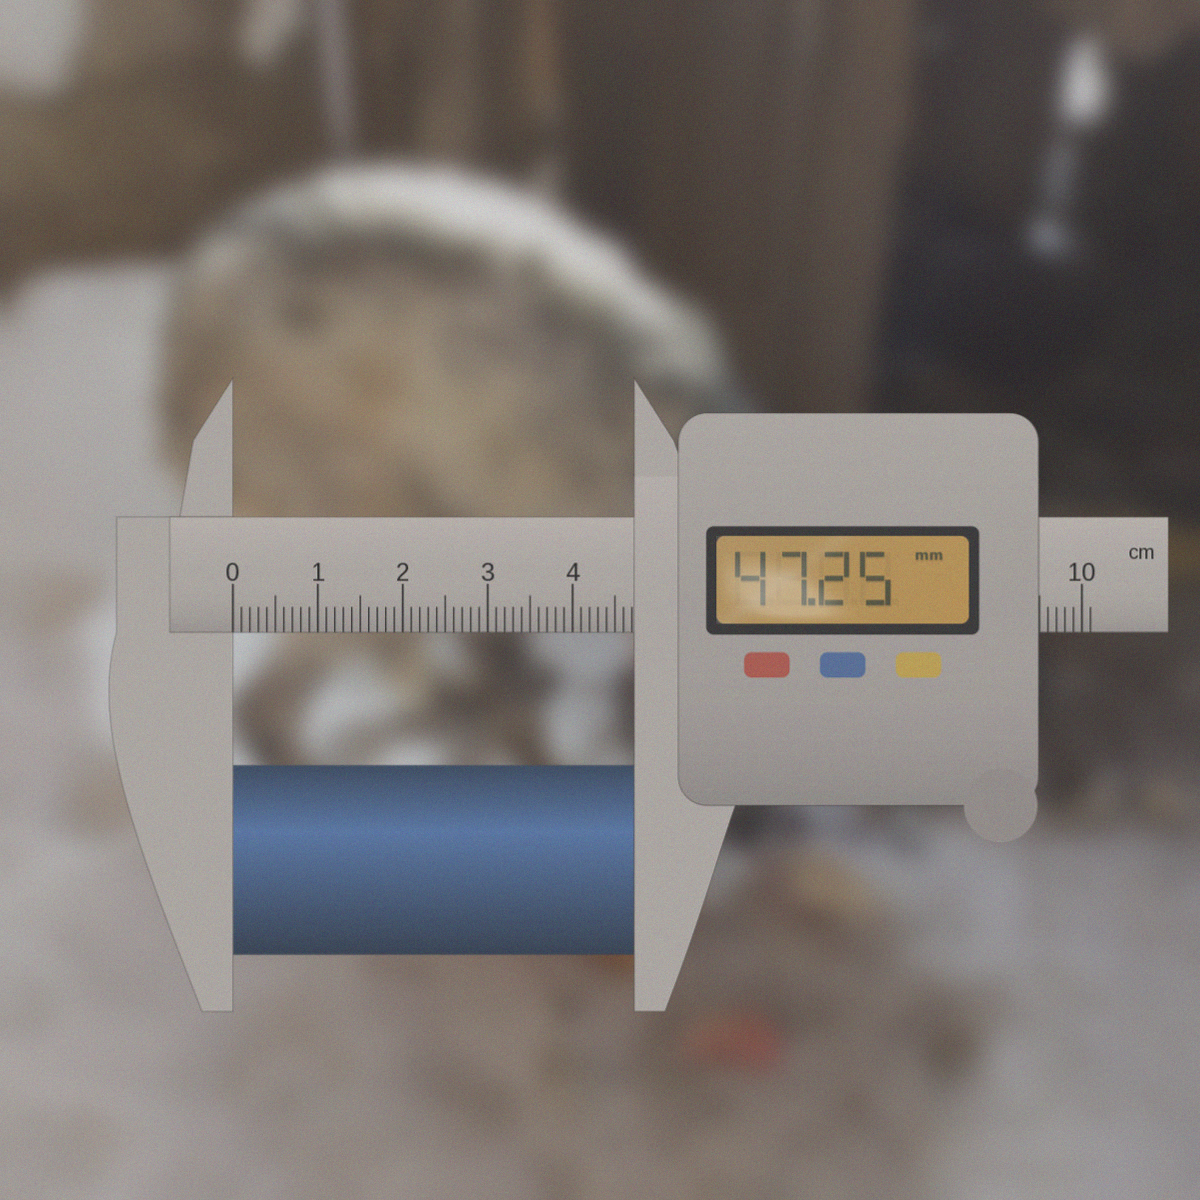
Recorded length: 47.25 mm
